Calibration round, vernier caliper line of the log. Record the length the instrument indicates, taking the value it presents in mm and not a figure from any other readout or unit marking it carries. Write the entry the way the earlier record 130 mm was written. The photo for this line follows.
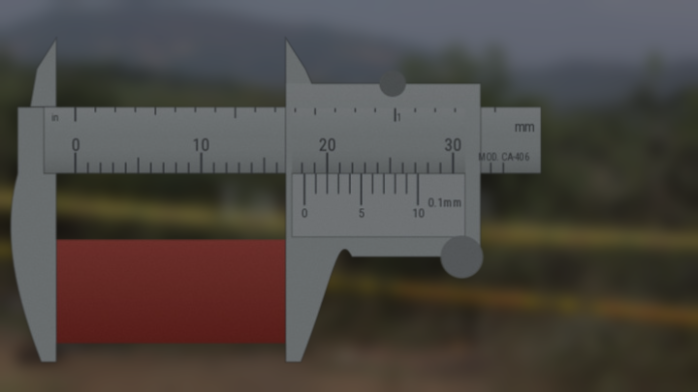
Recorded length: 18.2 mm
